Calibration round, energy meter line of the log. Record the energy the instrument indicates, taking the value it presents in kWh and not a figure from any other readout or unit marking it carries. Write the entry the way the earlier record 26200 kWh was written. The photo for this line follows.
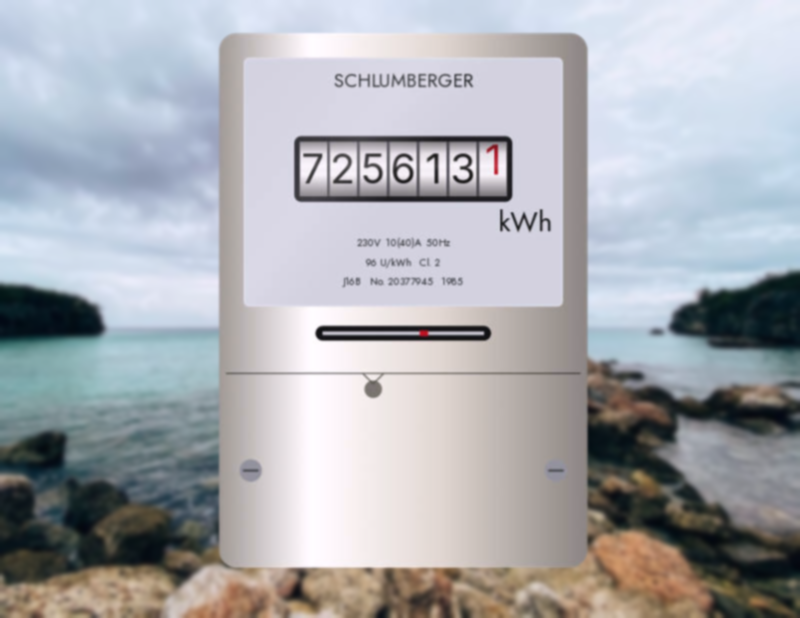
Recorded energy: 725613.1 kWh
